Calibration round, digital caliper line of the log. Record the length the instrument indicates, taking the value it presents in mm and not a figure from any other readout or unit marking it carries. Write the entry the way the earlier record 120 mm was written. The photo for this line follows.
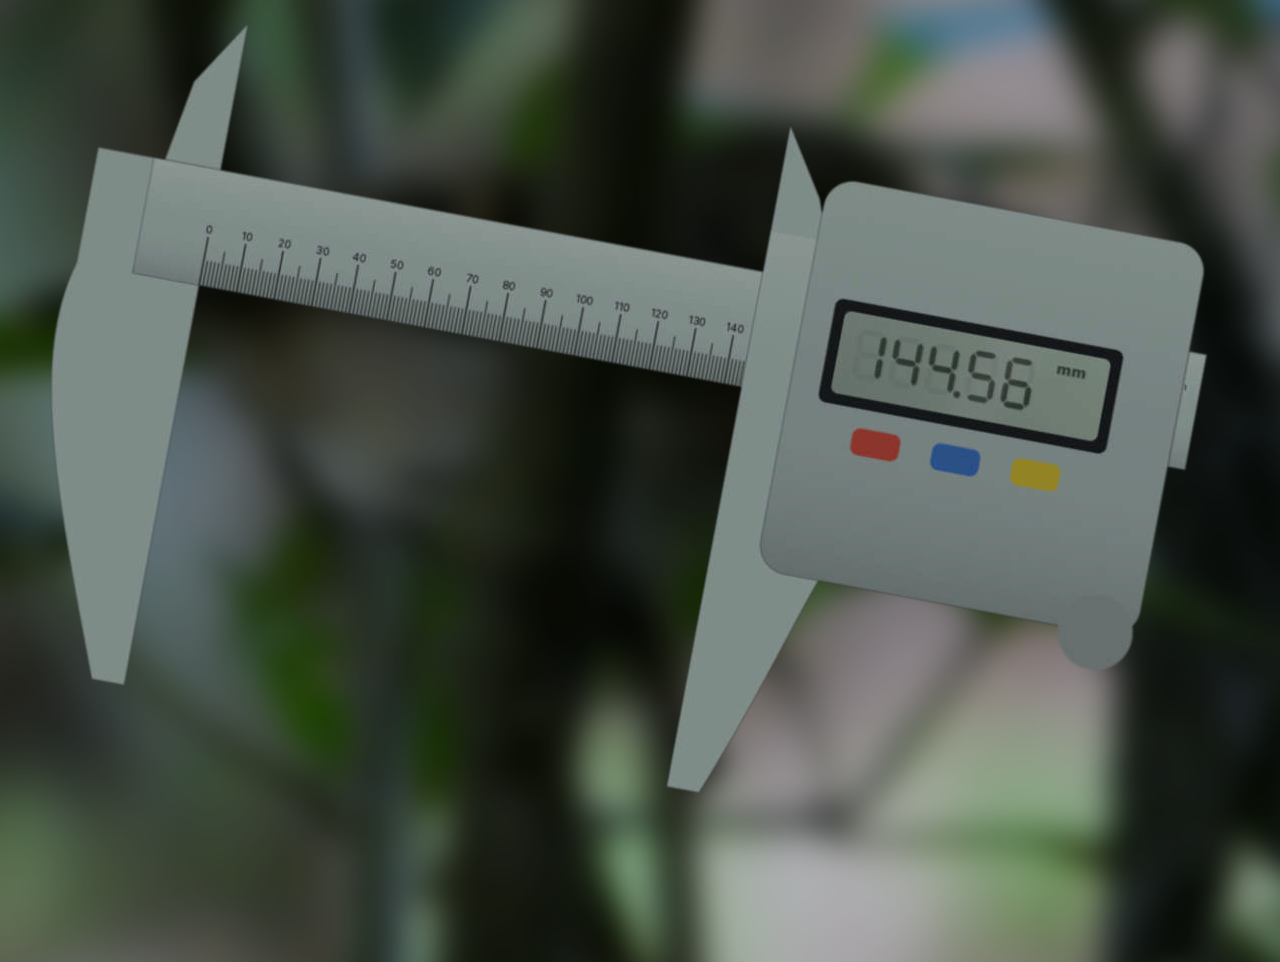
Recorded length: 144.56 mm
